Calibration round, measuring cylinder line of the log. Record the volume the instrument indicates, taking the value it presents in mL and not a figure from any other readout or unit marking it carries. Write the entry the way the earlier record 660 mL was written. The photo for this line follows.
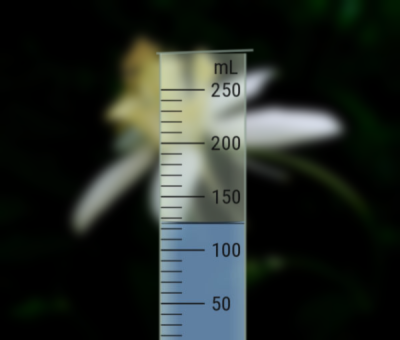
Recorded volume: 125 mL
